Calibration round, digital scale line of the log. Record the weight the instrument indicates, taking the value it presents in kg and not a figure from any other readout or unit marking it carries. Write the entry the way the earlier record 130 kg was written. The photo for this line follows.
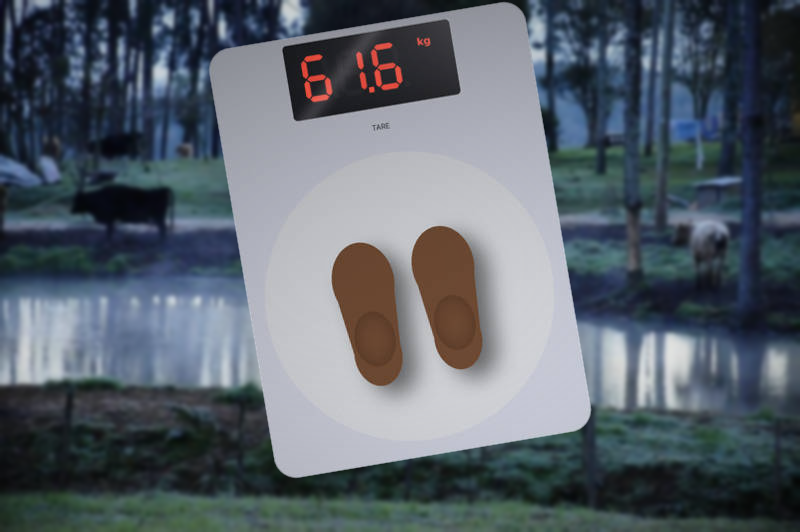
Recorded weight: 61.6 kg
